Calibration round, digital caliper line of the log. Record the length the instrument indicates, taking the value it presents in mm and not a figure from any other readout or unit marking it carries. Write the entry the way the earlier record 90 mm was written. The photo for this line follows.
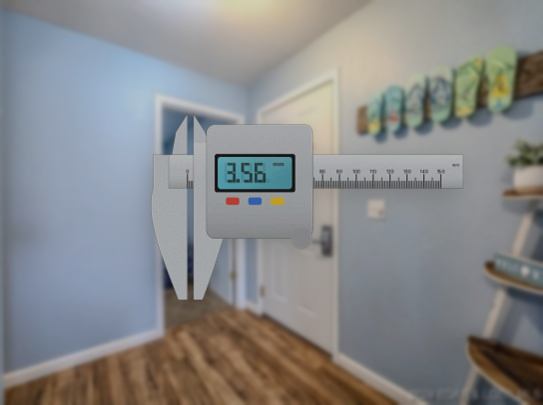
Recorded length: 3.56 mm
